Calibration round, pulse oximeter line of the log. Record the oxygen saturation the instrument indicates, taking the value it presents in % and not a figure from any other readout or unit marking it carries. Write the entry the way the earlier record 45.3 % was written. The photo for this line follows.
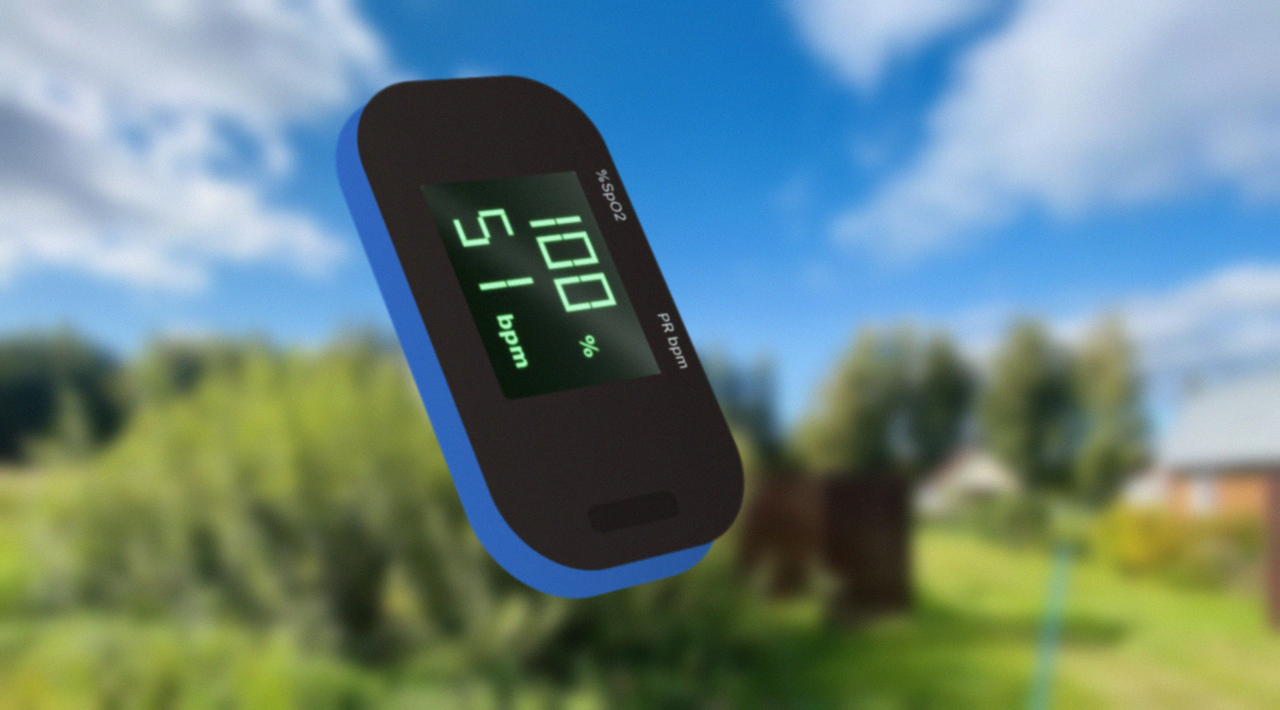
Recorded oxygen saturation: 100 %
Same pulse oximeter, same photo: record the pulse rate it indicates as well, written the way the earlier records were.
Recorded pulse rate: 51 bpm
